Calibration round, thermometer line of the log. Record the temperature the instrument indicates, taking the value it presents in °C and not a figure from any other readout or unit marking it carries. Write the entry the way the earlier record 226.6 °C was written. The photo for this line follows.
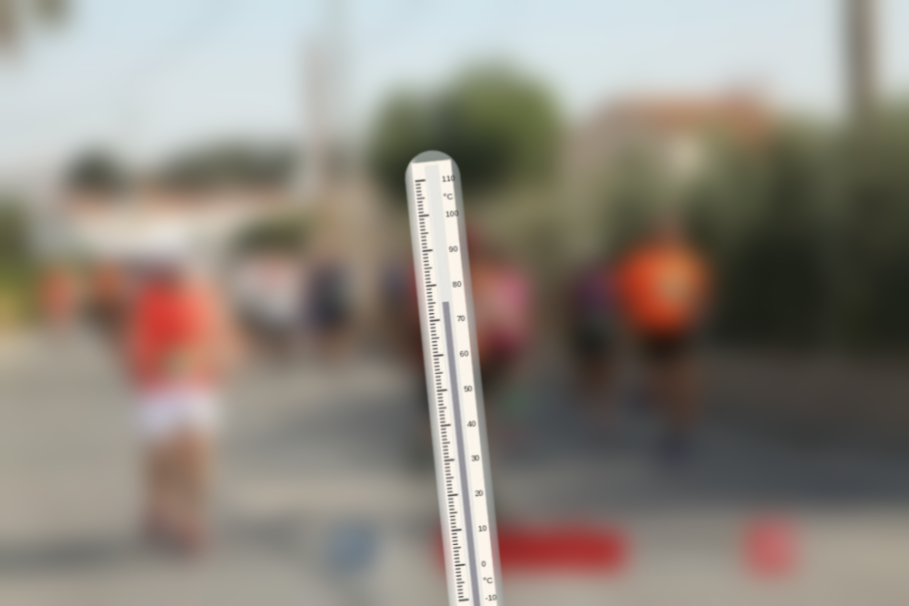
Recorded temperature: 75 °C
